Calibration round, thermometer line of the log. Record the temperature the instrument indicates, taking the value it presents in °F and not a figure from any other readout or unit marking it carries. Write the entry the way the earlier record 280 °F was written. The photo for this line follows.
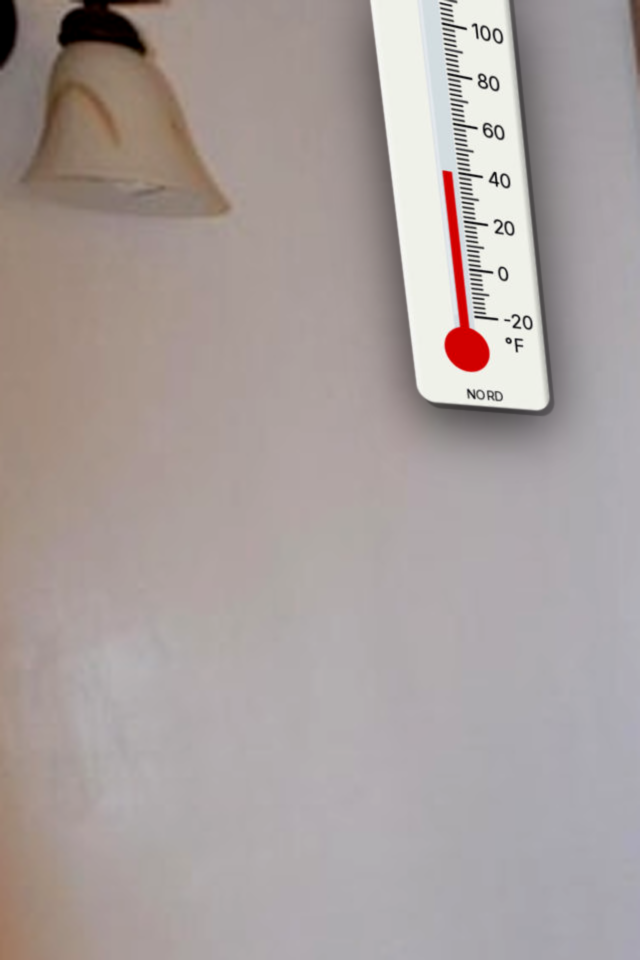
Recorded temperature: 40 °F
